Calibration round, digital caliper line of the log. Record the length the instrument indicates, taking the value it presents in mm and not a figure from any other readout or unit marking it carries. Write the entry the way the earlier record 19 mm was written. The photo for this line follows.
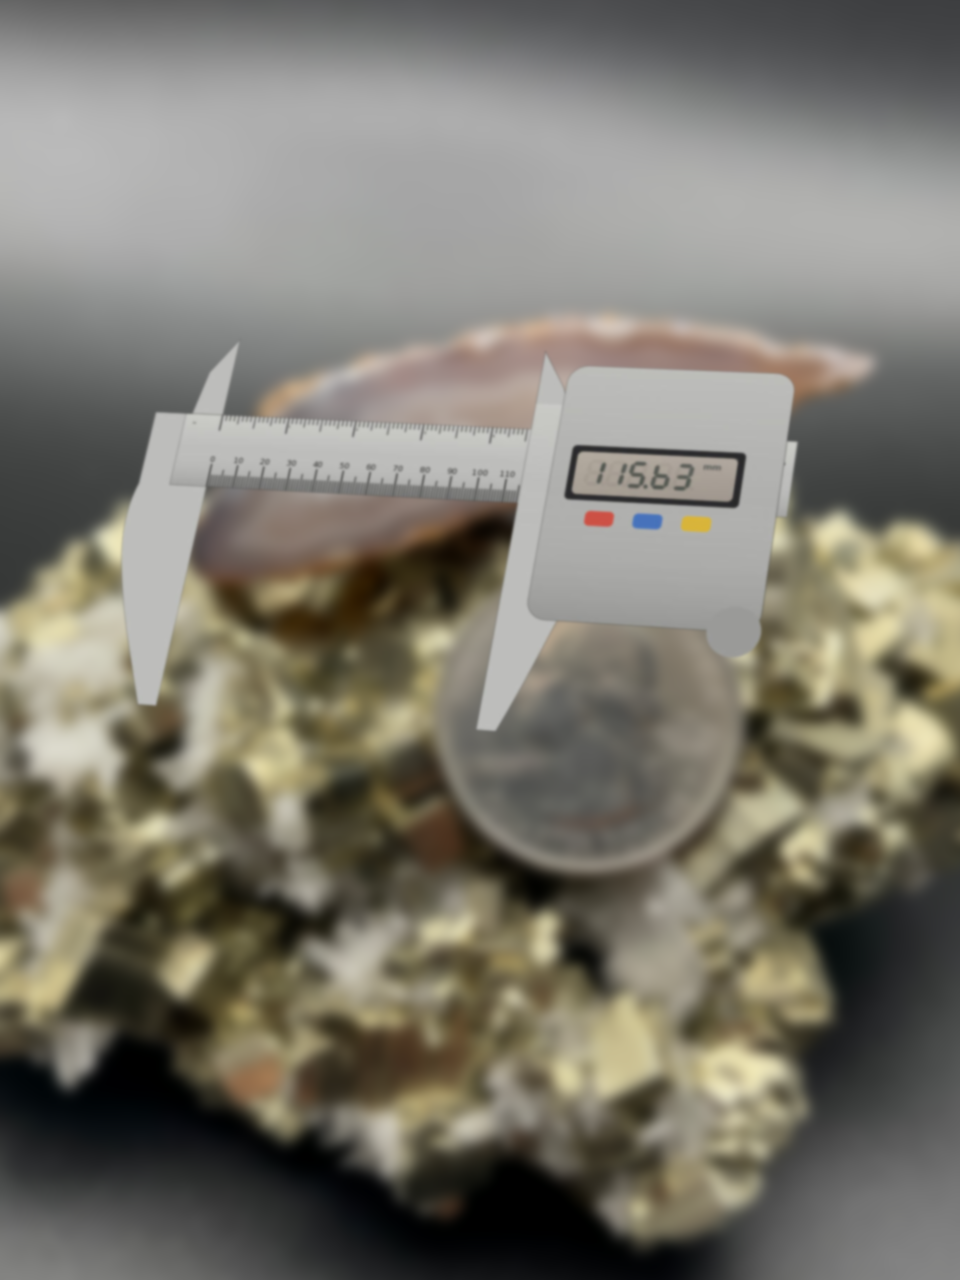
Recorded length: 115.63 mm
